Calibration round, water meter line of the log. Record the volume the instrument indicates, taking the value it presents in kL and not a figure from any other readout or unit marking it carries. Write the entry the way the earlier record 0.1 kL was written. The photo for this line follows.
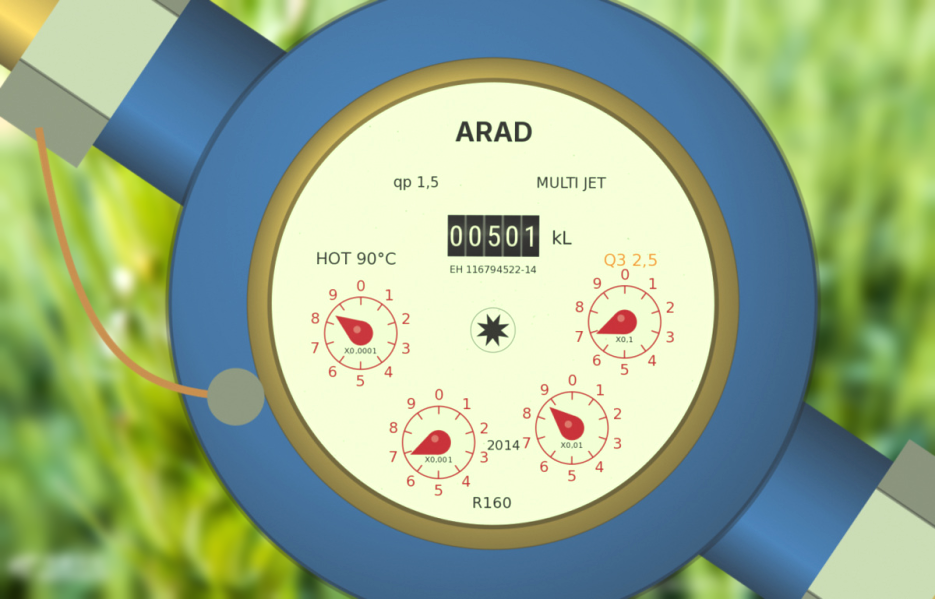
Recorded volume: 501.6868 kL
